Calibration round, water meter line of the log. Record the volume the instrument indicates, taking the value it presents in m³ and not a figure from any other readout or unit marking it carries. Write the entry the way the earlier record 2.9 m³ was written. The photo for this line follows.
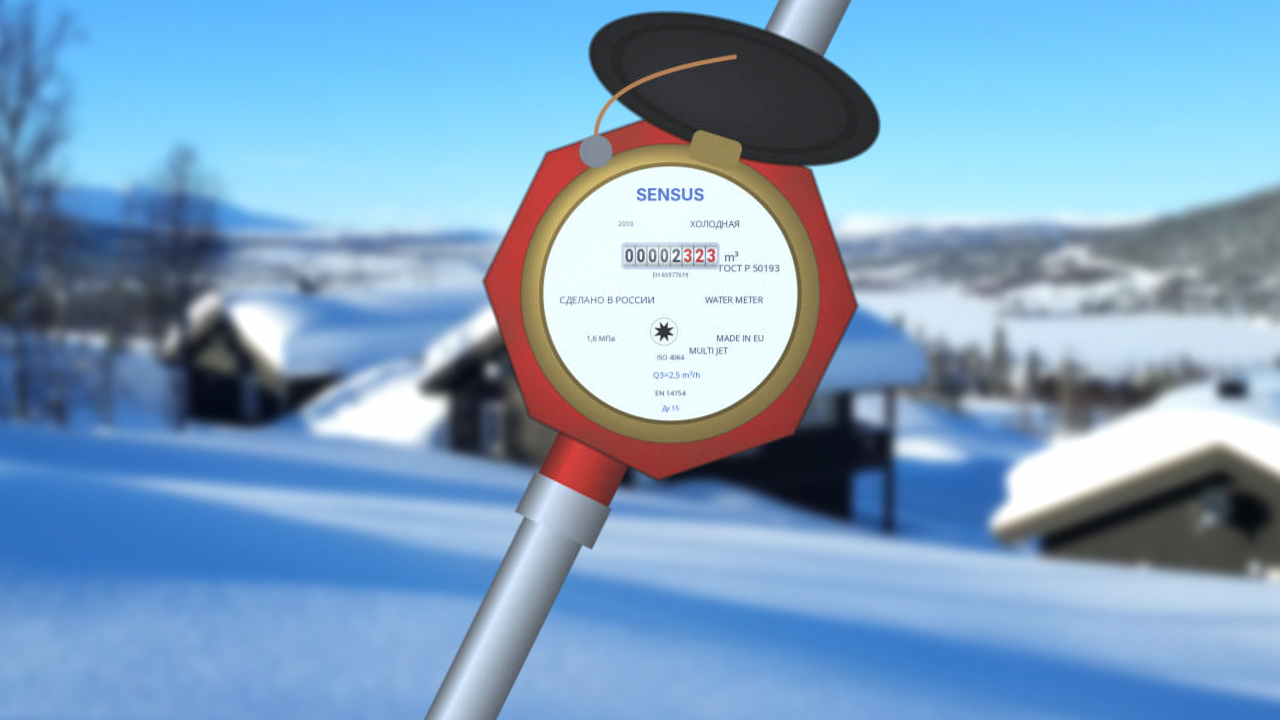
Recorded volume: 2.323 m³
